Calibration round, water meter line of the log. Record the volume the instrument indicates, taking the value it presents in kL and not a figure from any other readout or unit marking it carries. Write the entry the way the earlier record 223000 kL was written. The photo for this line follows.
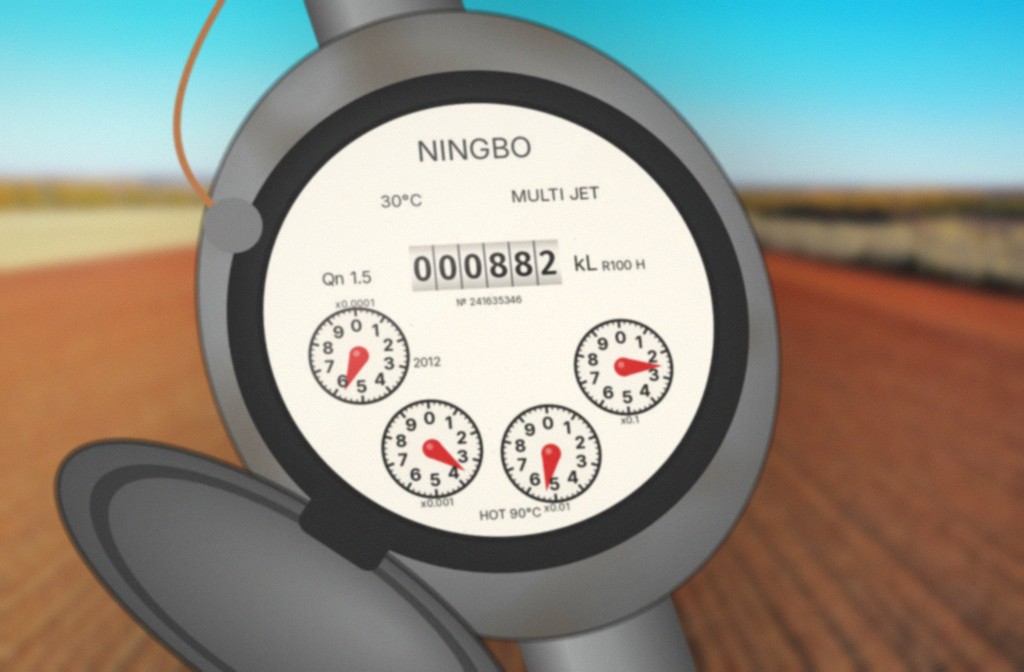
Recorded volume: 882.2535 kL
